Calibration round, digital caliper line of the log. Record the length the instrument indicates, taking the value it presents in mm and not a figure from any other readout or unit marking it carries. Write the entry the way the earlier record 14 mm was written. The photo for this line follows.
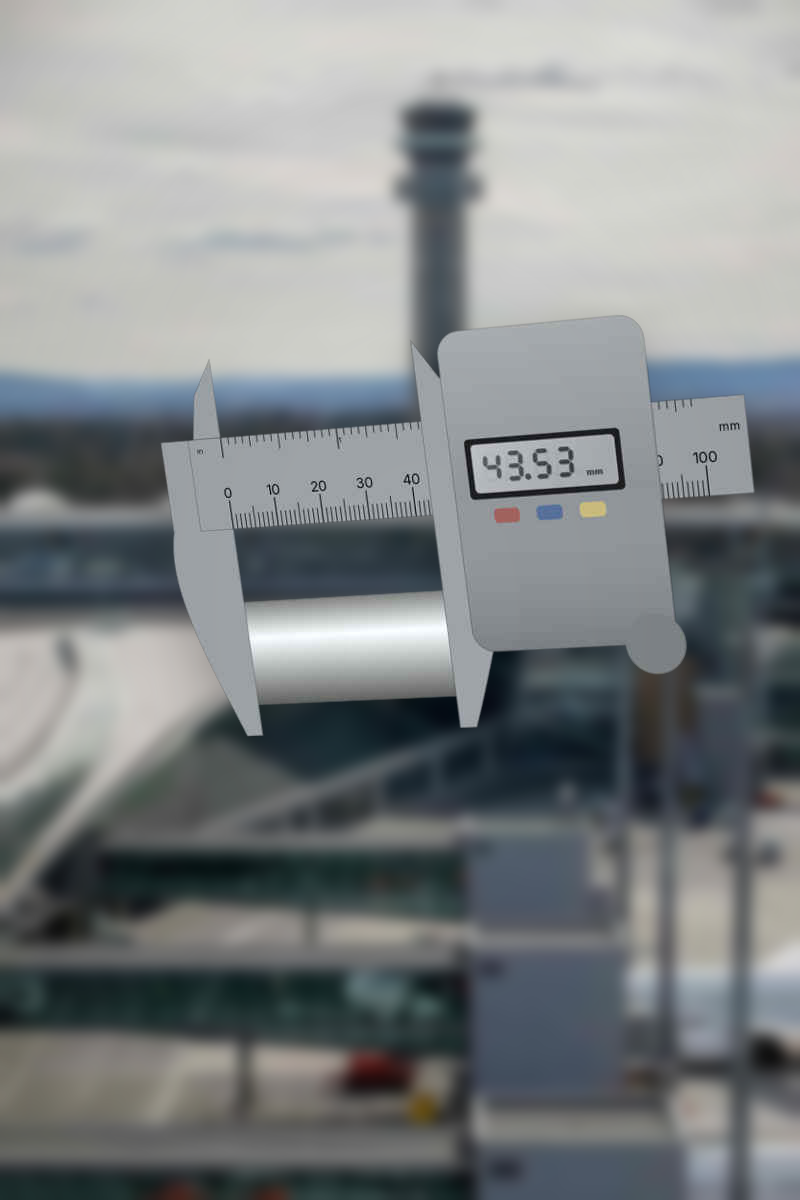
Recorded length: 43.53 mm
